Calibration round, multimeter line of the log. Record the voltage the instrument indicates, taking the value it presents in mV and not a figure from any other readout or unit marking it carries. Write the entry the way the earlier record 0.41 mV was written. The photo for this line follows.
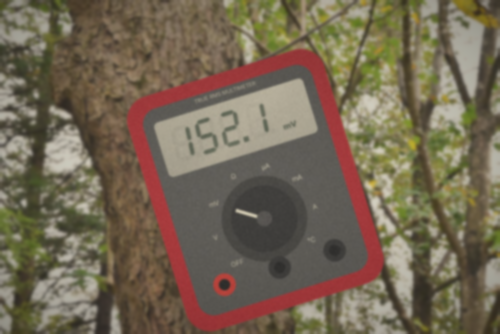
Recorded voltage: 152.1 mV
